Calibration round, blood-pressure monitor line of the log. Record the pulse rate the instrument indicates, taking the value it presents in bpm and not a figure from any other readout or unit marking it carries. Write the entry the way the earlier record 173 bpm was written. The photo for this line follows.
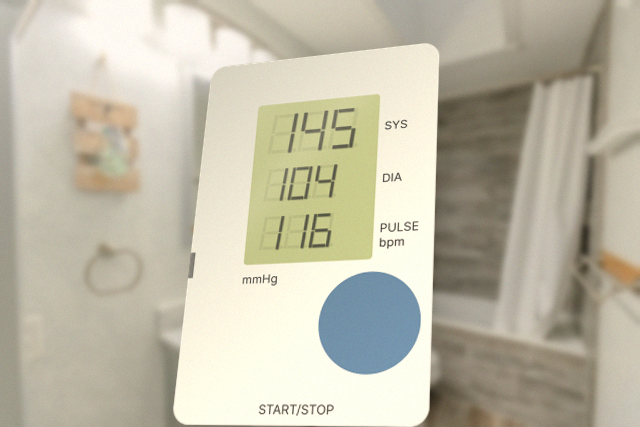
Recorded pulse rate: 116 bpm
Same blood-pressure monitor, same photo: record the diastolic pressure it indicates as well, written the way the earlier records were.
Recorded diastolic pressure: 104 mmHg
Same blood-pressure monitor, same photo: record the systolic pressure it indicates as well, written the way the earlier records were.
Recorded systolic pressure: 145 mmHg
